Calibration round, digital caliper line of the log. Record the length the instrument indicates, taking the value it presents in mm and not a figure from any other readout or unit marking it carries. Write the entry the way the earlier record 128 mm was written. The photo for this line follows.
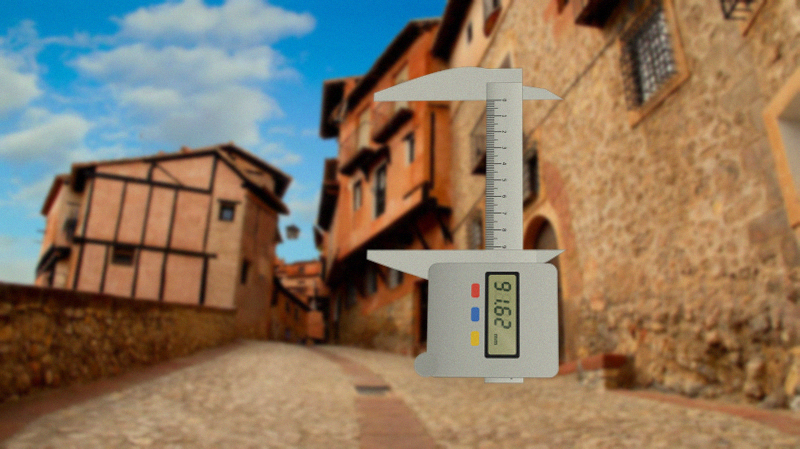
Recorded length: 91.62 mm
